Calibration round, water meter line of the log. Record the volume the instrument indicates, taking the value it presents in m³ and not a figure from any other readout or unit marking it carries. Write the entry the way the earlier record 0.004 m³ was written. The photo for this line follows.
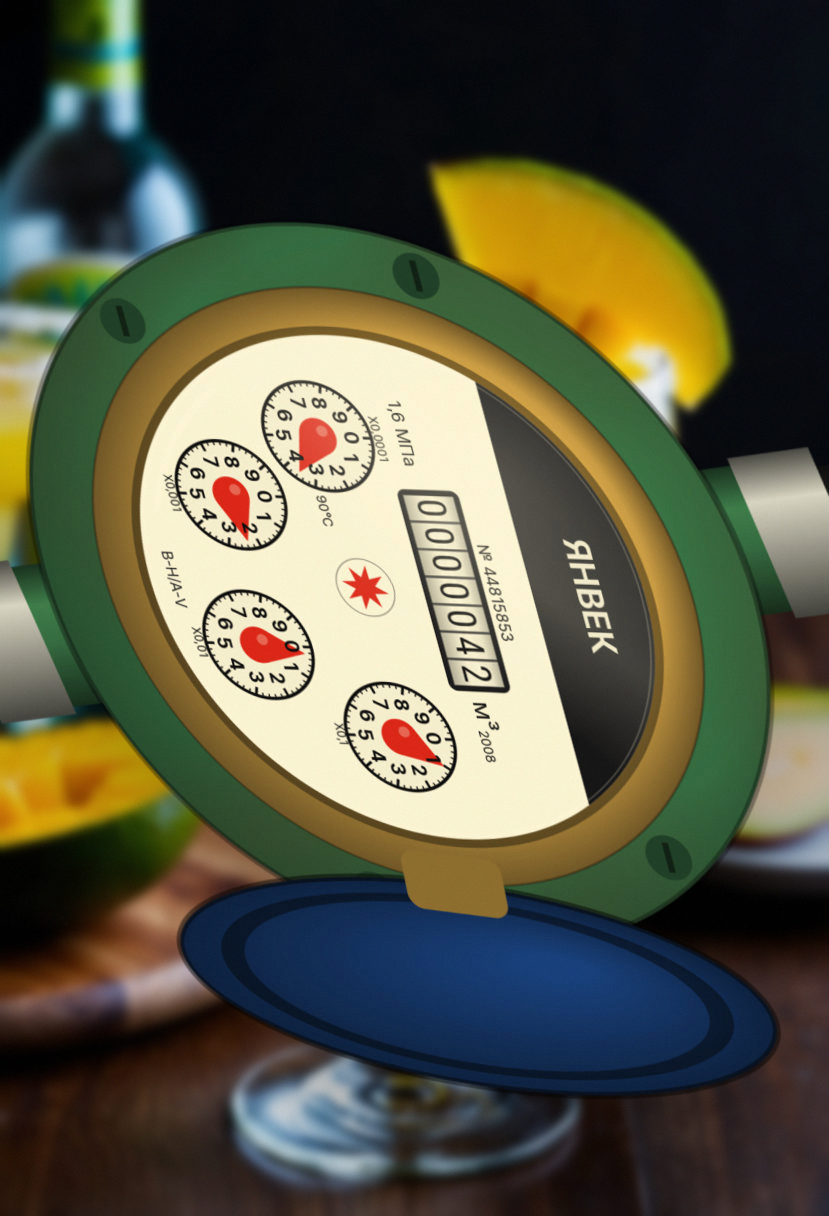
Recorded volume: 42.1023 m³
